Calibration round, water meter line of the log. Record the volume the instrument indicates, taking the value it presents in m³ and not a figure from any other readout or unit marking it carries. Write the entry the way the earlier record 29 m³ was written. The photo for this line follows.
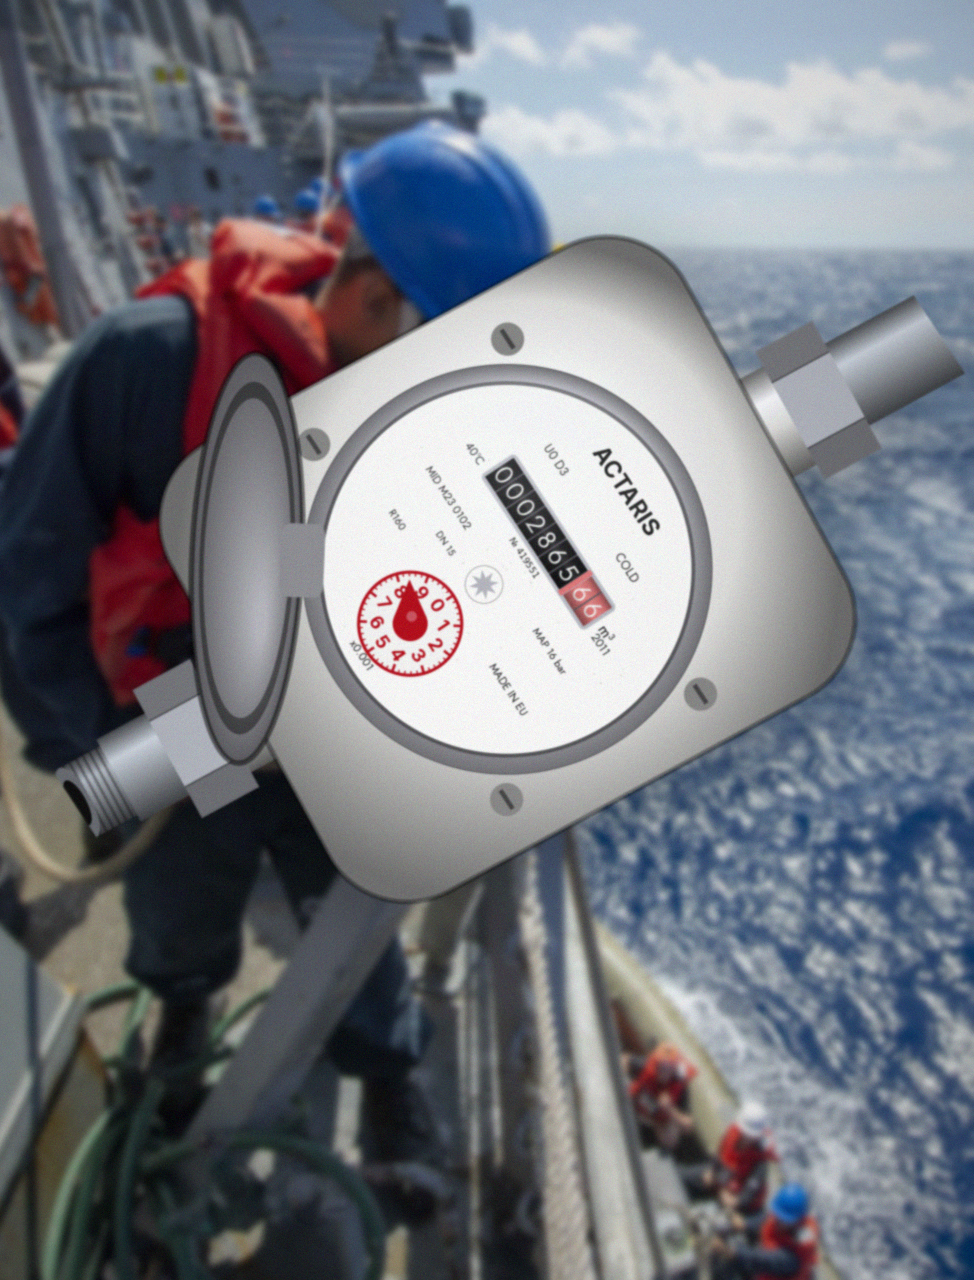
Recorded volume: 2865.668 m³
